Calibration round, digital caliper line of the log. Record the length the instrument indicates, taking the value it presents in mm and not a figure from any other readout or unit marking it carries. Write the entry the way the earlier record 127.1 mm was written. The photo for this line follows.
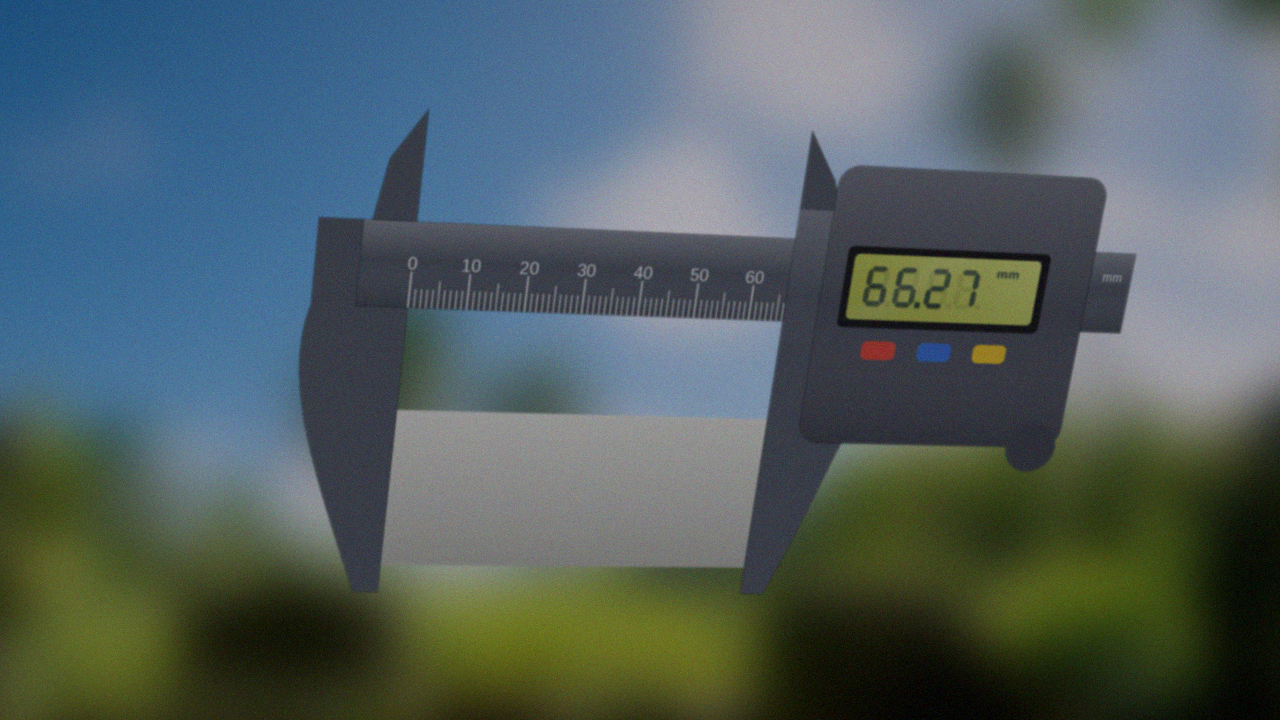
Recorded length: 66.27 mm
